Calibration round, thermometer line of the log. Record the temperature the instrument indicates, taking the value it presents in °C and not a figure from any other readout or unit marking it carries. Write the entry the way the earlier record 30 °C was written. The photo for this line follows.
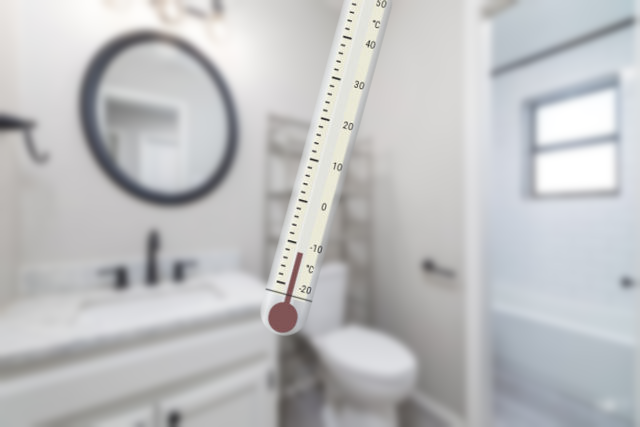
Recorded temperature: -12 °C
